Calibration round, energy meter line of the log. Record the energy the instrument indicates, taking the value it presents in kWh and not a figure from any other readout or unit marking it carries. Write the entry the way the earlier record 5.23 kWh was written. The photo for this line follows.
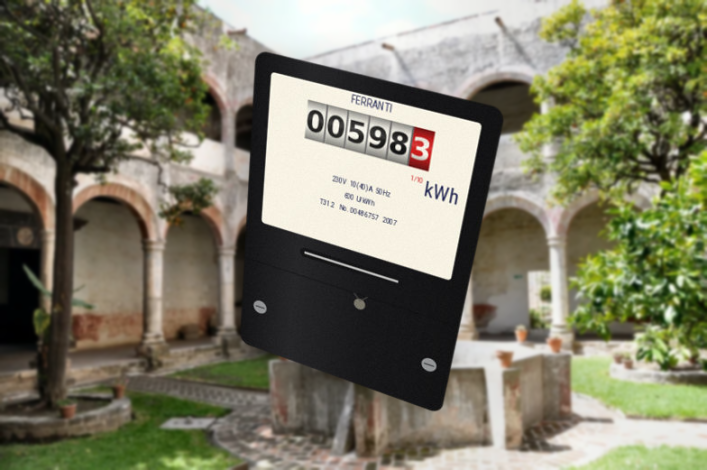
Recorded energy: 598.3 kWh
